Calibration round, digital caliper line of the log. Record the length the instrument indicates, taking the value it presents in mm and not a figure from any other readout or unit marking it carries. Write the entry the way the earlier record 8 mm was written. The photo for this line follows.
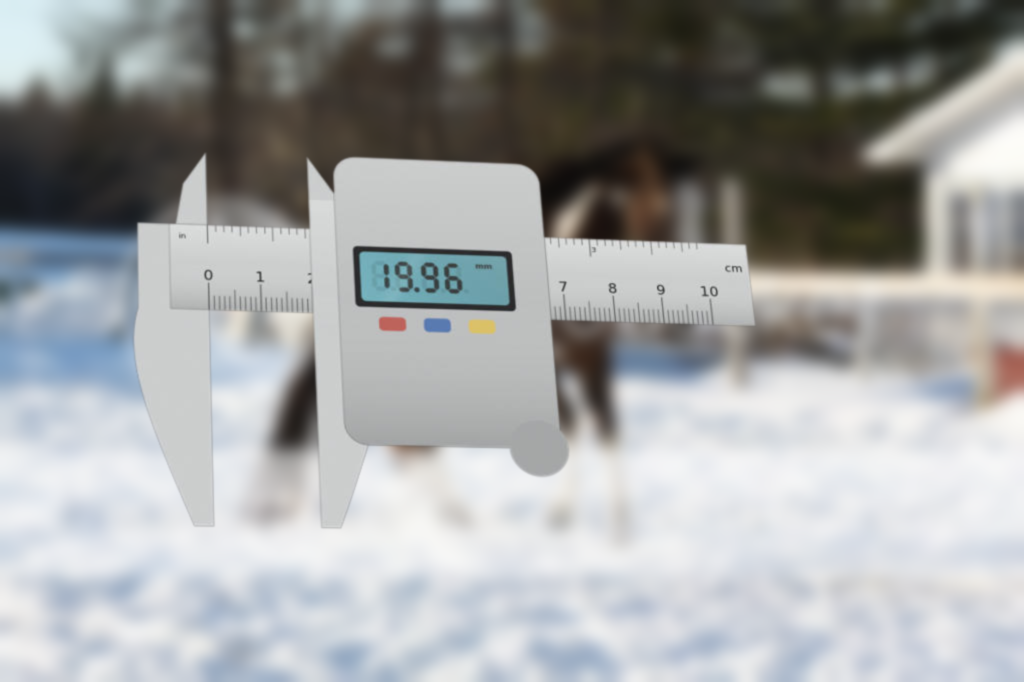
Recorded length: 19.96 mm
